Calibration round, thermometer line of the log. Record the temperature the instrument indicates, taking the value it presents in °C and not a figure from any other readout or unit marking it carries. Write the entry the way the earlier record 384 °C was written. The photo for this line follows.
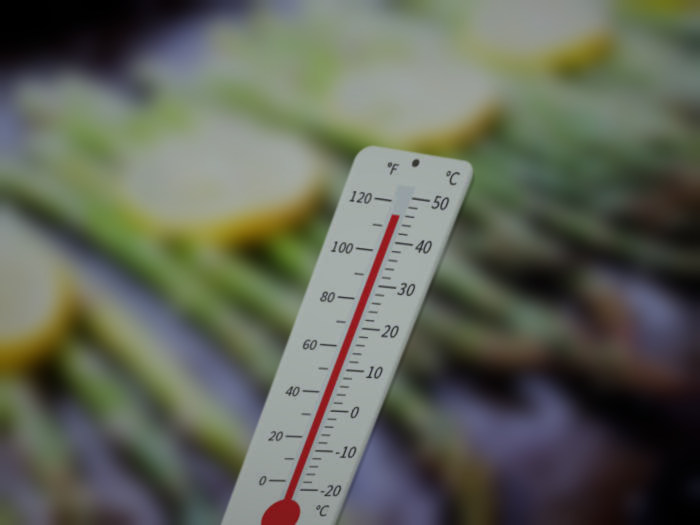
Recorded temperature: 46 °C
